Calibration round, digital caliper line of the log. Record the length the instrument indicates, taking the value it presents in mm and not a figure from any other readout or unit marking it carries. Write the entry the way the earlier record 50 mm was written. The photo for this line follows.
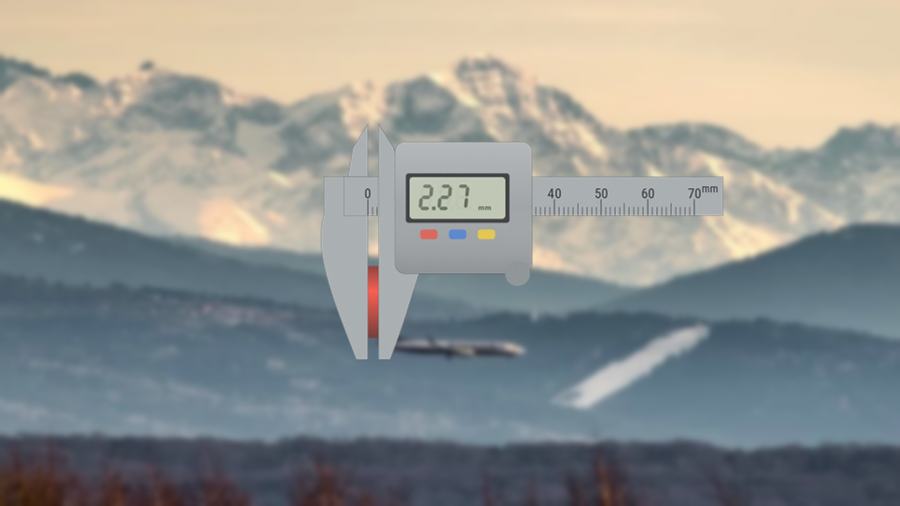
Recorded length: 2.27 mm
